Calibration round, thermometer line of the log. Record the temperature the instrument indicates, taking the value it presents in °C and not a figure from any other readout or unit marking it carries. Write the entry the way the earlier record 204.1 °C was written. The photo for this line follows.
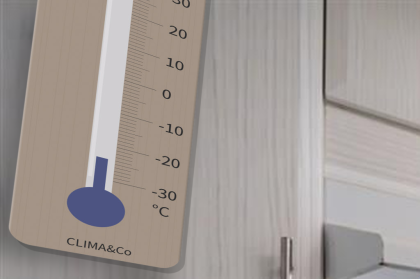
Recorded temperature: -24 °C
